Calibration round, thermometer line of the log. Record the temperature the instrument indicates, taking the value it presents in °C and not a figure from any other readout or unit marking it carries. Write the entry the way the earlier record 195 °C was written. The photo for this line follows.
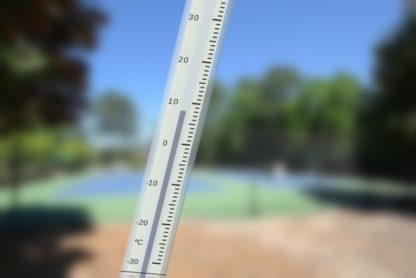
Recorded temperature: 8 °C
